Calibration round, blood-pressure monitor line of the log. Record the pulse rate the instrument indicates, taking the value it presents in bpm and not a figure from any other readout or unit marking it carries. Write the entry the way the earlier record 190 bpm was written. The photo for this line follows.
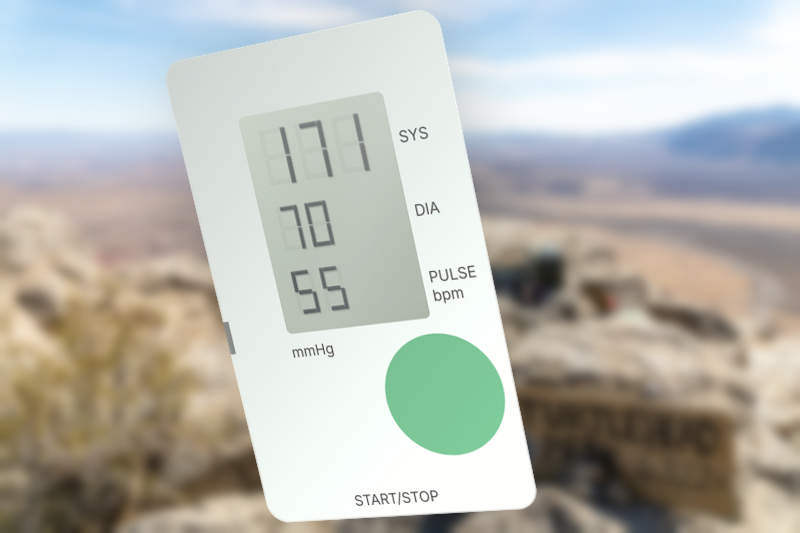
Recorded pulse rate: 55 bpm
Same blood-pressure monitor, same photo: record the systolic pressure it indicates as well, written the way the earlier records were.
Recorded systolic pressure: 171 mmHg
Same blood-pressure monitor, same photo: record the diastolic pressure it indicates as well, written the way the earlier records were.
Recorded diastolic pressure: 70 mmHg
